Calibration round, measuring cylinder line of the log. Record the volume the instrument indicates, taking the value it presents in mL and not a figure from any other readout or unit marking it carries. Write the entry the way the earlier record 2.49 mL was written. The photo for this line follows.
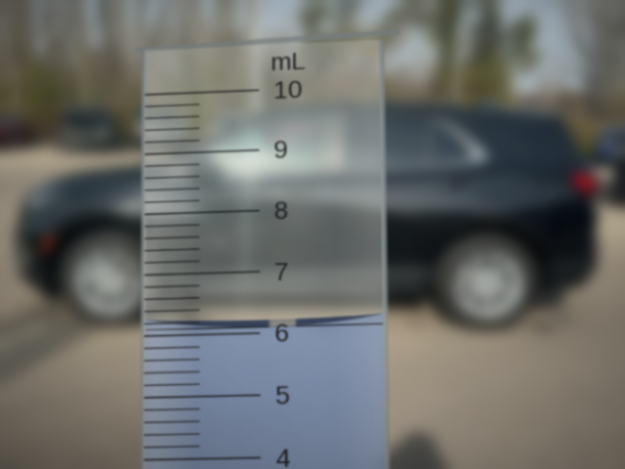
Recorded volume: 6.1 mL
